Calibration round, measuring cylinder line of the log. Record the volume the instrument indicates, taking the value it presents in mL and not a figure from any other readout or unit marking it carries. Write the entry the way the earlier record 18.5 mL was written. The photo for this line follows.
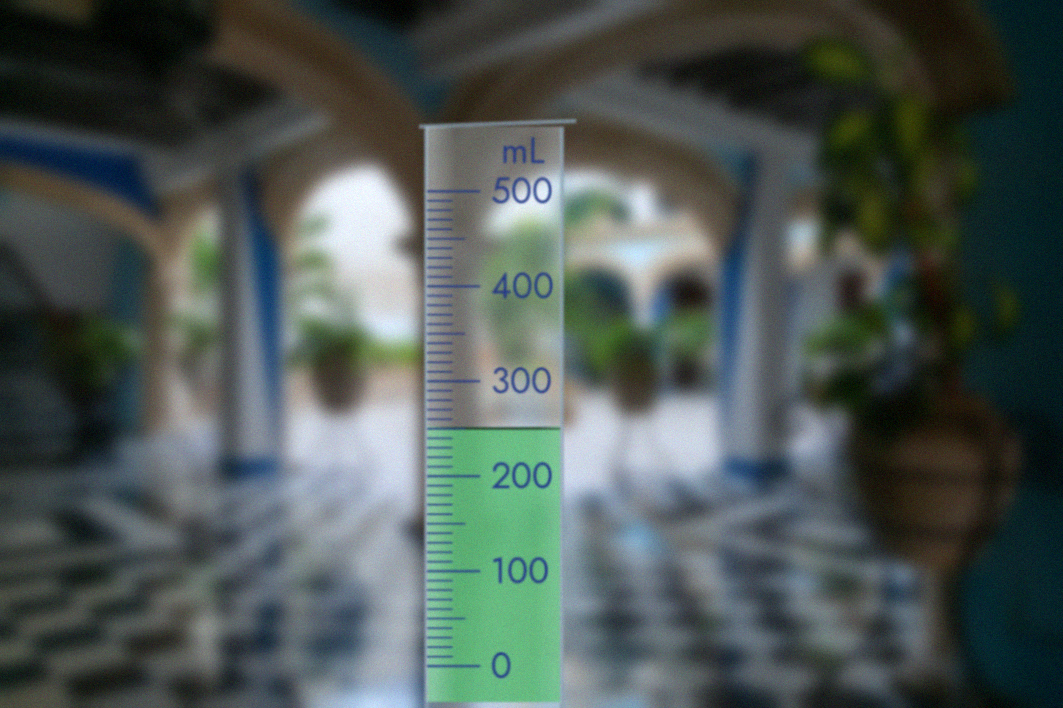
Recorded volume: 250 mL
